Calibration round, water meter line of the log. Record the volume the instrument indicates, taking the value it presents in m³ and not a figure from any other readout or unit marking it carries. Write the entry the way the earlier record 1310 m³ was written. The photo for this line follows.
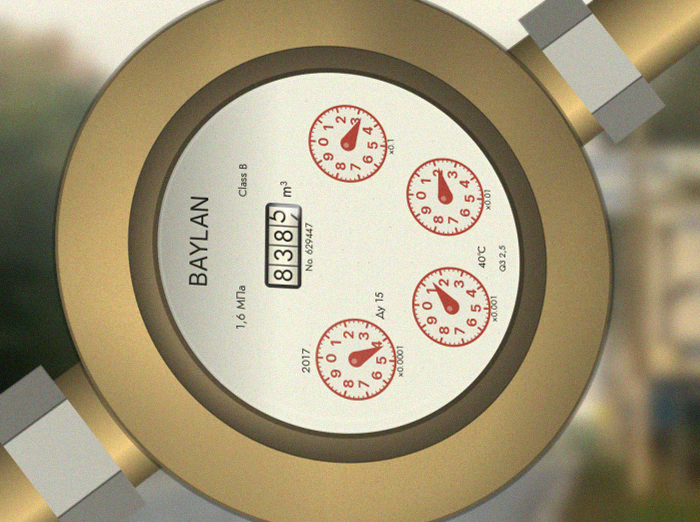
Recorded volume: 8385.3214 m³
